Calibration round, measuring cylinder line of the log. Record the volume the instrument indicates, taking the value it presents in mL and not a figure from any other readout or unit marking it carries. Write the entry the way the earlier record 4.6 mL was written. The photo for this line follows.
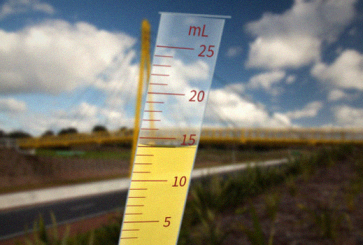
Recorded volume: 14 mL
